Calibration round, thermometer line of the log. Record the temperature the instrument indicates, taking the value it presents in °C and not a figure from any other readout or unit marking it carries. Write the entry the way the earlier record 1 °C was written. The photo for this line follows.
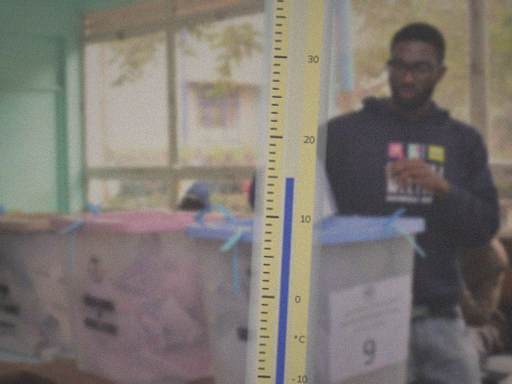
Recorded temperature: 15 °C
